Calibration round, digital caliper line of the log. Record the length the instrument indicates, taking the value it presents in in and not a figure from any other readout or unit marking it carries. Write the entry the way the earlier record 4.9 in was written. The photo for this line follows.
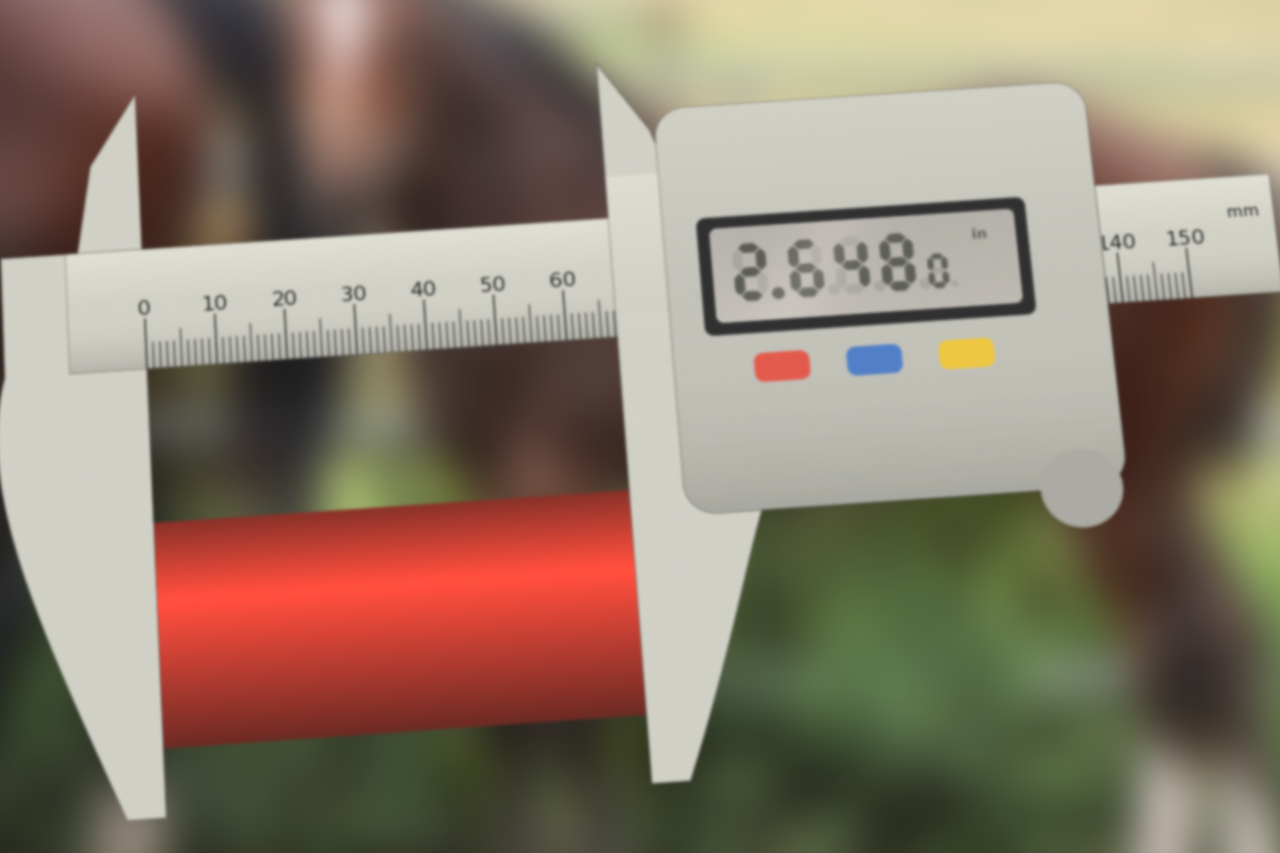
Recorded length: 2.6480 in
